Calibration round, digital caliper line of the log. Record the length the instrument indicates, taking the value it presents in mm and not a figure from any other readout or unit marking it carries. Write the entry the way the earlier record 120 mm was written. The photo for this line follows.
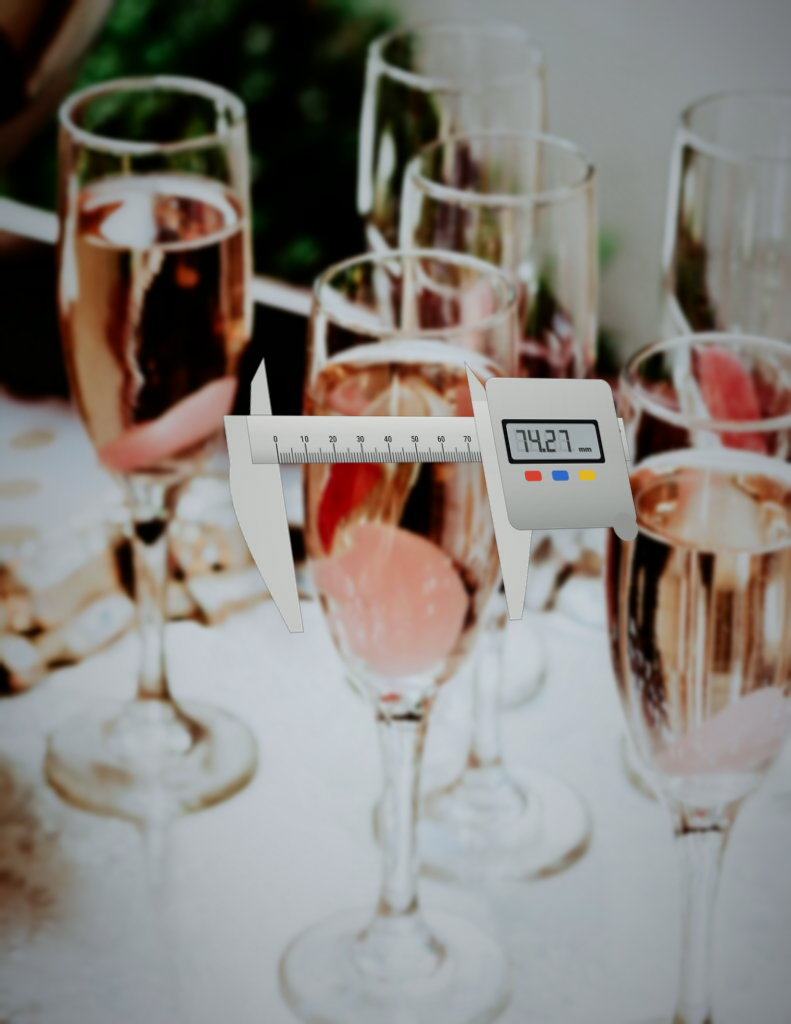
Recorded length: 74.27 mm
